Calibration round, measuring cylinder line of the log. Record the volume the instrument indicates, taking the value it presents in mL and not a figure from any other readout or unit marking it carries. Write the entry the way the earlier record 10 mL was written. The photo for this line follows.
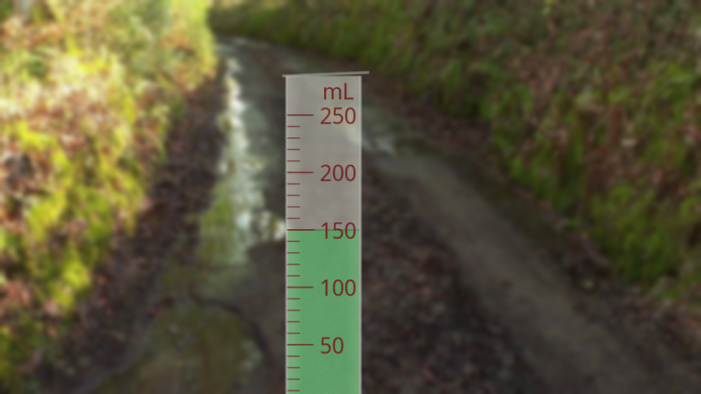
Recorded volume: 150 mL
